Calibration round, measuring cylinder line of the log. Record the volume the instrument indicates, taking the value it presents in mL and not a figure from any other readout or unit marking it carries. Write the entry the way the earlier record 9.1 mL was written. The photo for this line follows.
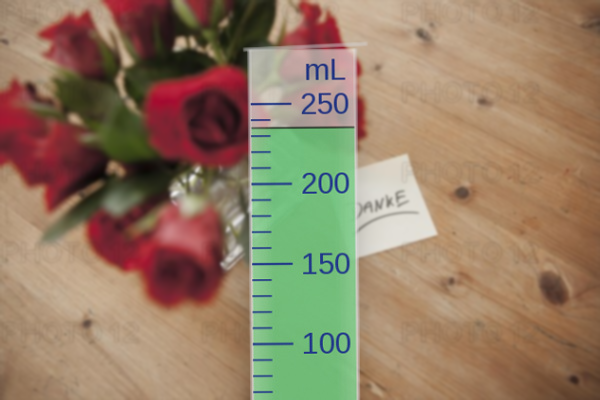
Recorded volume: 235 mL
